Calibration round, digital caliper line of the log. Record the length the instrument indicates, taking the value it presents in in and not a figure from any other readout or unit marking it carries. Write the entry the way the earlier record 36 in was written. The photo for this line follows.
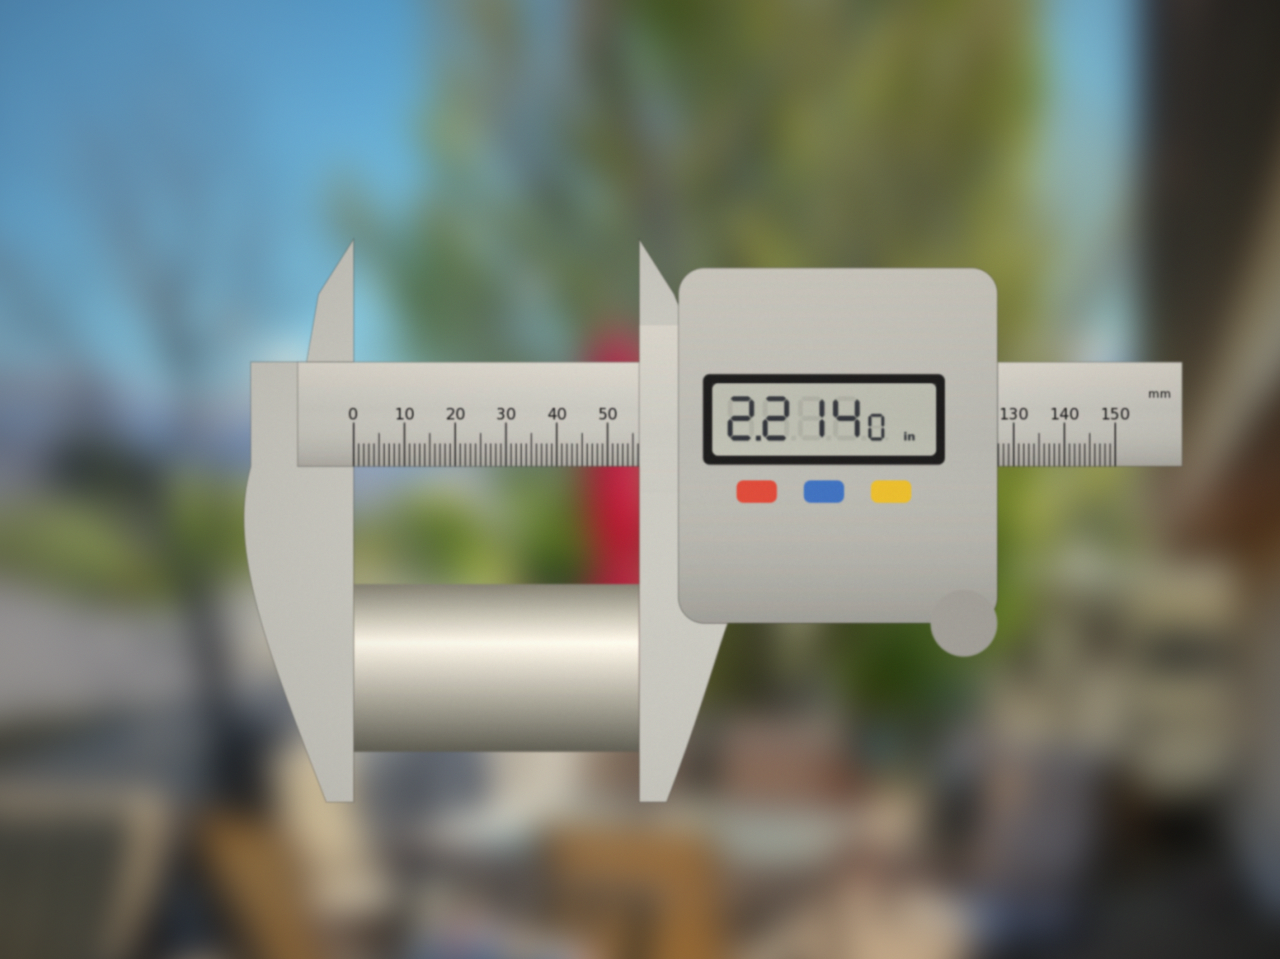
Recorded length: 2.2140 in
